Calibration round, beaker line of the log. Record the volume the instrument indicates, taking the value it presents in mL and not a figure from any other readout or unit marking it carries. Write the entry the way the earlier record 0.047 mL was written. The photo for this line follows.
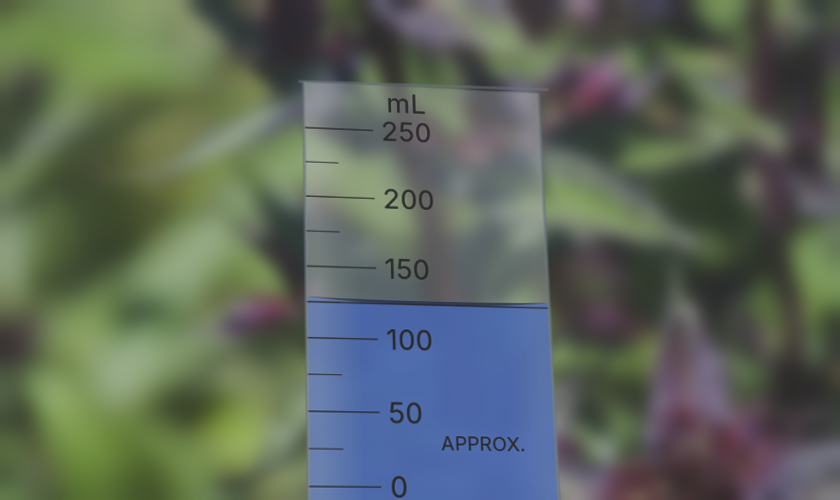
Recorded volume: 125 mL
